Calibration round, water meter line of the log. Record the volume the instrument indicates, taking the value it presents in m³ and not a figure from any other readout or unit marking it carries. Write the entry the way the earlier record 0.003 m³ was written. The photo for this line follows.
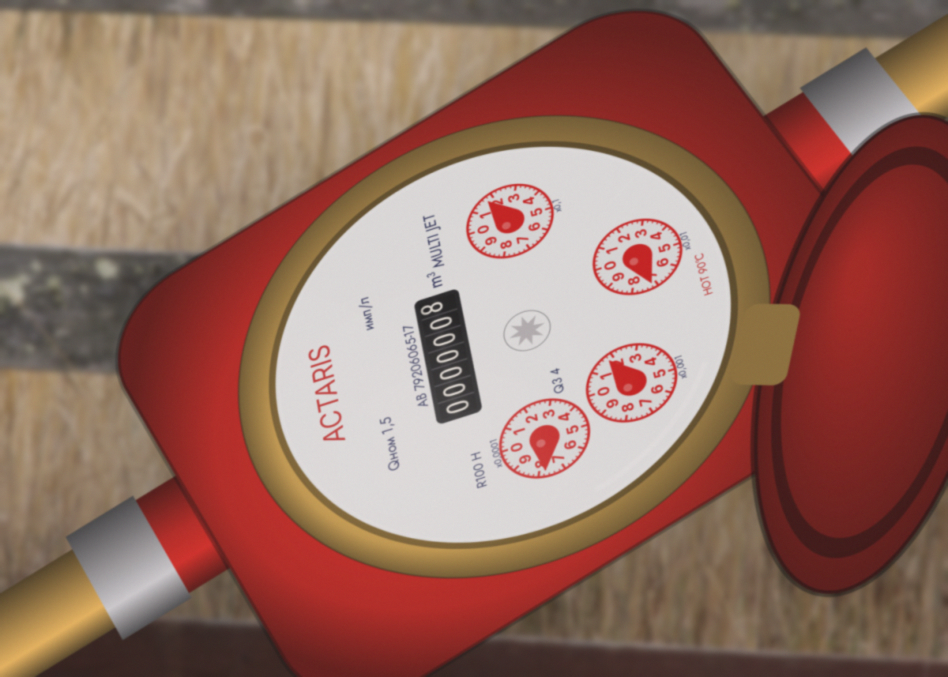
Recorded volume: 8.1717 m³
